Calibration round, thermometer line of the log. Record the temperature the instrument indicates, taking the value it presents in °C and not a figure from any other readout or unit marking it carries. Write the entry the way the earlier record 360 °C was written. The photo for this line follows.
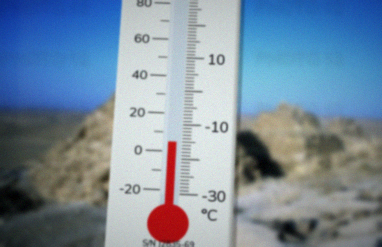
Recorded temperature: -15 °C
